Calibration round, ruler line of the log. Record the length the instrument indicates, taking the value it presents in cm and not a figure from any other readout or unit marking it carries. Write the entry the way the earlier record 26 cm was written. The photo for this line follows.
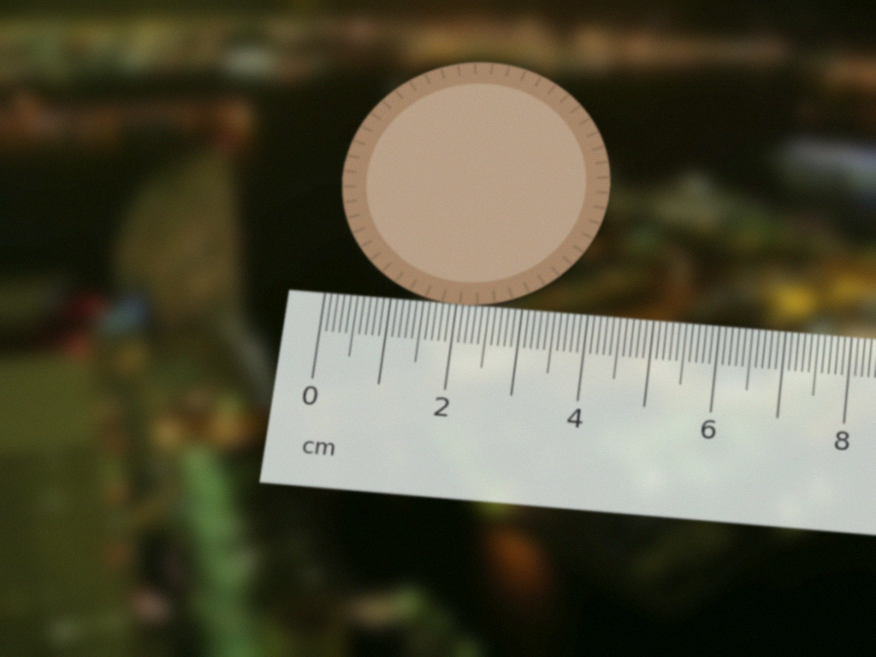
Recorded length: 4.1 cm
